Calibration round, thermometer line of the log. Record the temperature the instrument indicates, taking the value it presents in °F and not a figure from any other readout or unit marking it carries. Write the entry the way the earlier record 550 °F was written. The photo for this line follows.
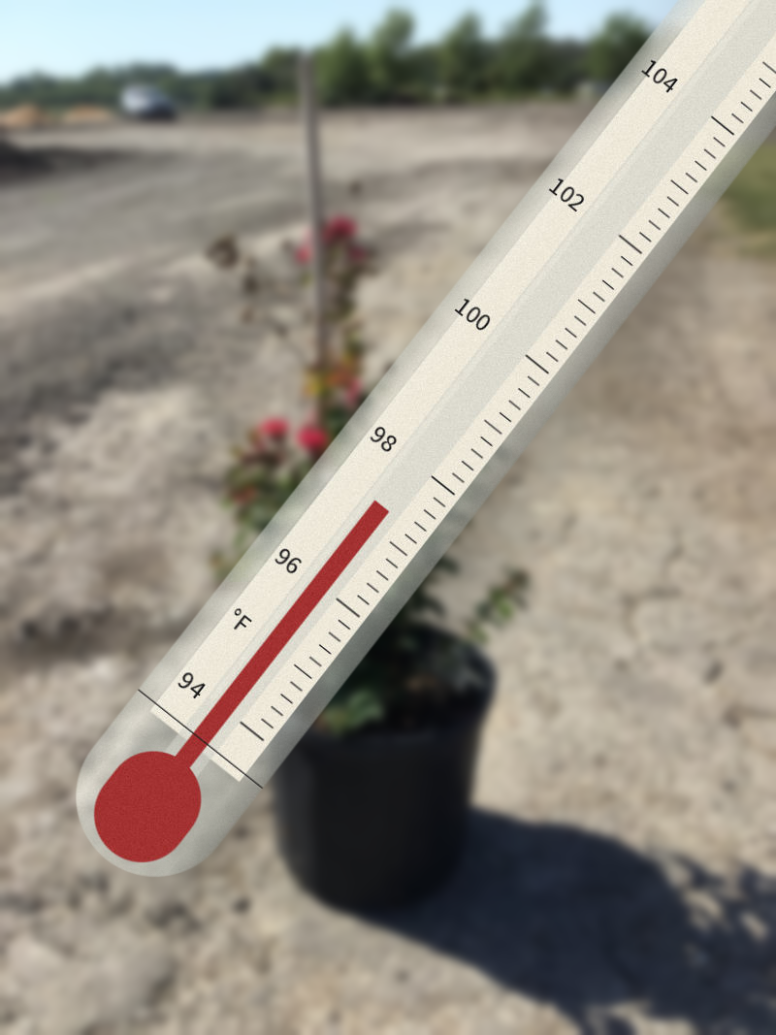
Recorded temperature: 97.3 °F
